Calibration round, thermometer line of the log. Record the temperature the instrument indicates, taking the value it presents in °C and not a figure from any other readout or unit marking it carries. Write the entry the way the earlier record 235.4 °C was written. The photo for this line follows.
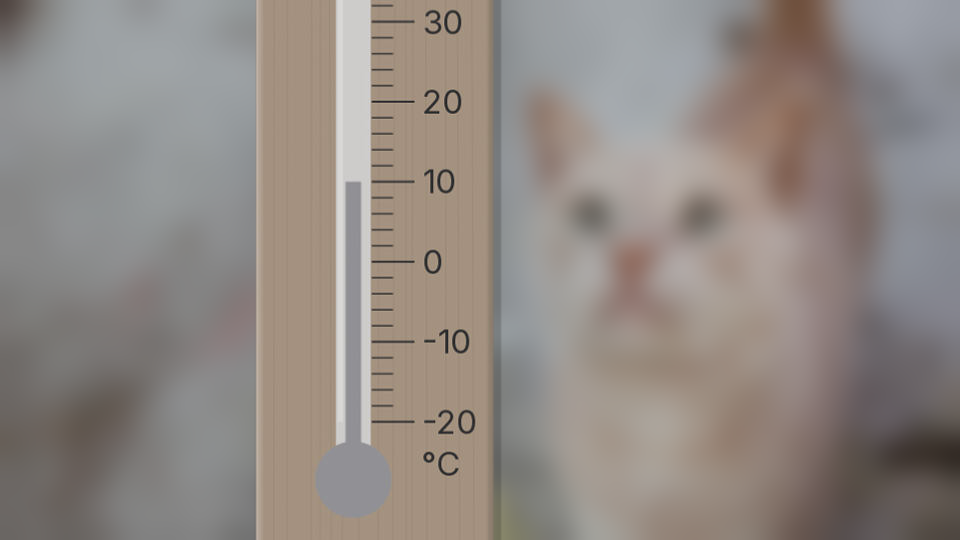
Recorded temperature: 10 °C
